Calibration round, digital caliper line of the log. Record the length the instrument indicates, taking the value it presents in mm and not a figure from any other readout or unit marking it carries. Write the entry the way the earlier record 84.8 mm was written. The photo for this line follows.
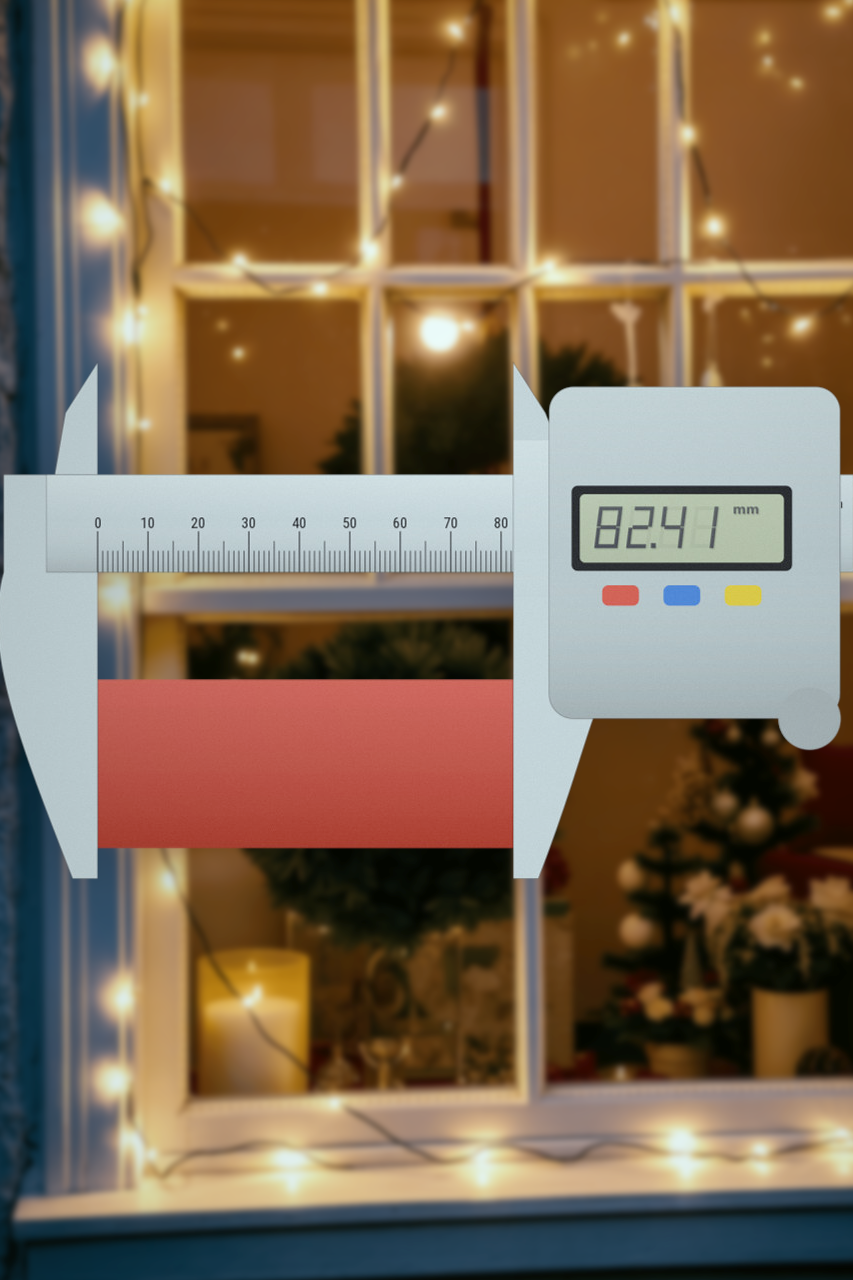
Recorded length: 82.41 mm
